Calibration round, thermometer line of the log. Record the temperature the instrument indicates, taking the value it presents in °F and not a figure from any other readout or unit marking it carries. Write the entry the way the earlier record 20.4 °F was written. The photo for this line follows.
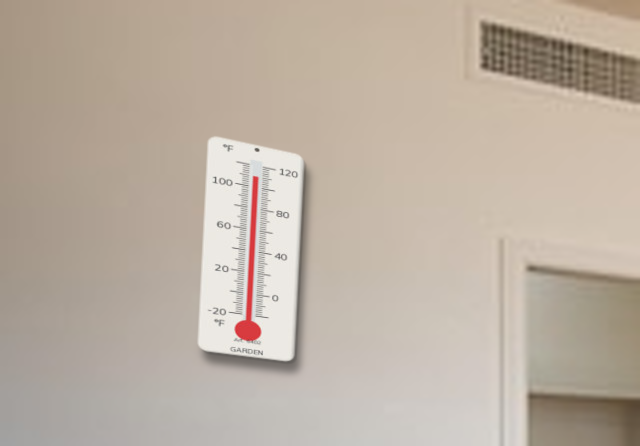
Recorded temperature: 110 °F
